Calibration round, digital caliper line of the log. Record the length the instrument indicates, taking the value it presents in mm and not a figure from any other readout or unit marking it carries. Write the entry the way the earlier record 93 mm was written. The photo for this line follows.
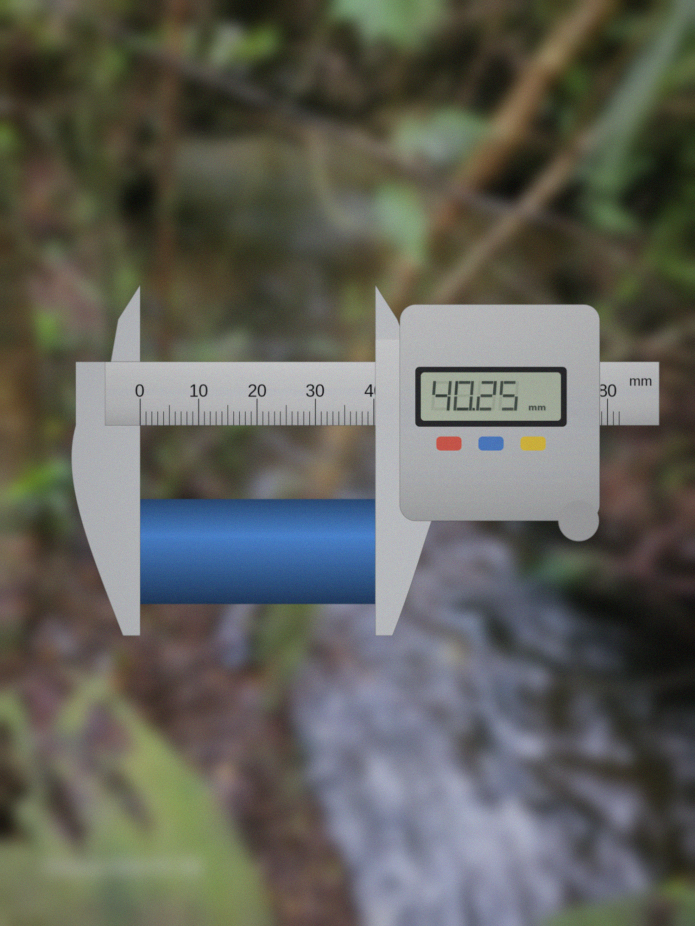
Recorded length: 40.25 mm
